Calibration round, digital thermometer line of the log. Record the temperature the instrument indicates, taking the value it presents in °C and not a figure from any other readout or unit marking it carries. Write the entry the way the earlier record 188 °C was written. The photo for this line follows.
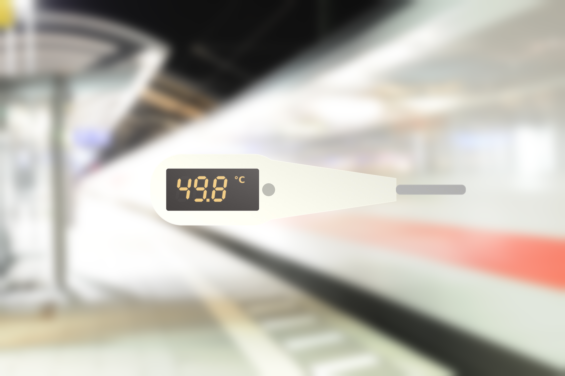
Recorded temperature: 49.8 °C
